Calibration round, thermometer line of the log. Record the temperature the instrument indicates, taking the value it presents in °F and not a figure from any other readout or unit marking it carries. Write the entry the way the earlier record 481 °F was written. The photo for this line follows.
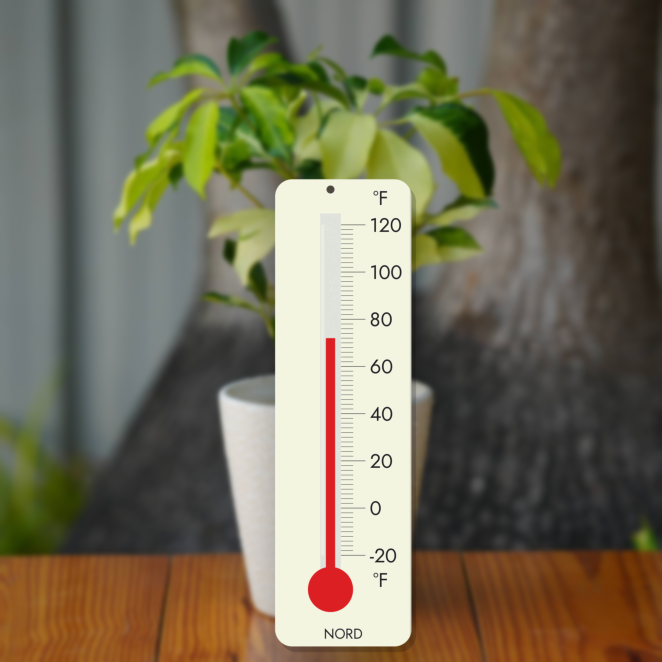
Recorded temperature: 72 °F
